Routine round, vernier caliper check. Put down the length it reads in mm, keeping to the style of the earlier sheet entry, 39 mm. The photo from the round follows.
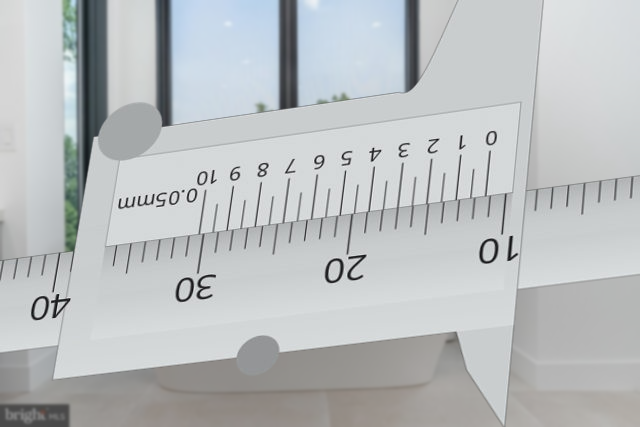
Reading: 11.3 mm
